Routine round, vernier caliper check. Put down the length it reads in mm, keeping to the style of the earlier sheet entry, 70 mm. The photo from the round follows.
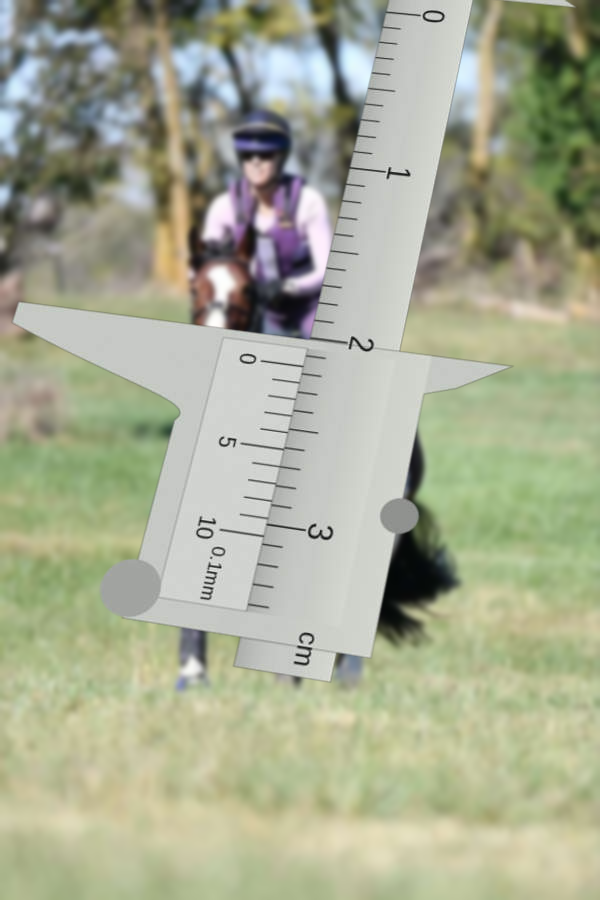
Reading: 21.6 mm
